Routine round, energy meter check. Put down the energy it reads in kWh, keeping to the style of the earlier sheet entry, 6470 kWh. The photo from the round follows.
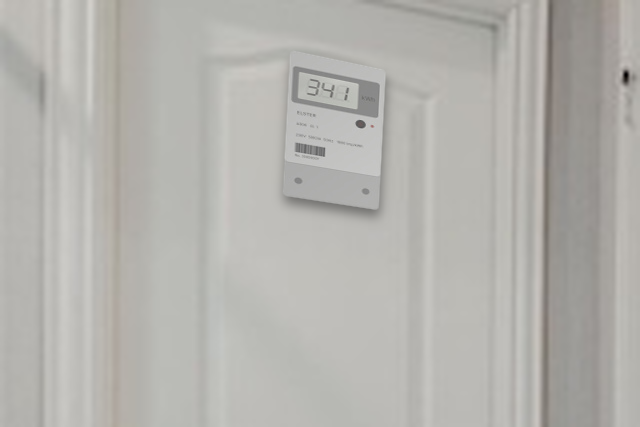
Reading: 341 kWh
